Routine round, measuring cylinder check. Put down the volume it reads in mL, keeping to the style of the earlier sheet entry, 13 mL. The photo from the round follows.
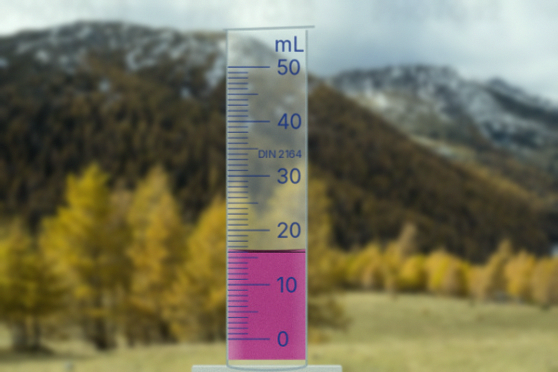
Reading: 16 mL
